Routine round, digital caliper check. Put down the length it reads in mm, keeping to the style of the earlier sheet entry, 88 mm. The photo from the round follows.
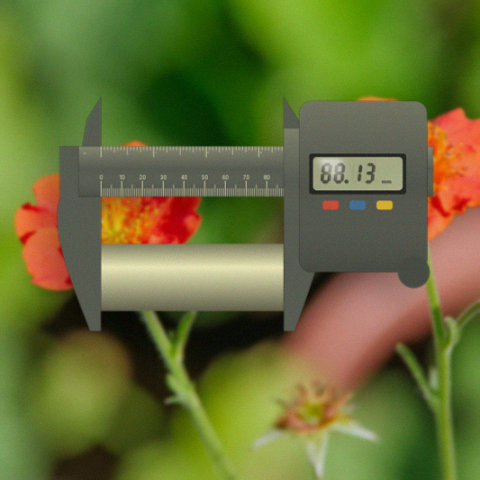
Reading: 88.13 mm
